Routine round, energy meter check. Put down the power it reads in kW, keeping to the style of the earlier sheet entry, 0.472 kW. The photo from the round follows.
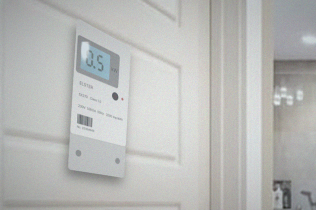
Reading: 0.5 kW
